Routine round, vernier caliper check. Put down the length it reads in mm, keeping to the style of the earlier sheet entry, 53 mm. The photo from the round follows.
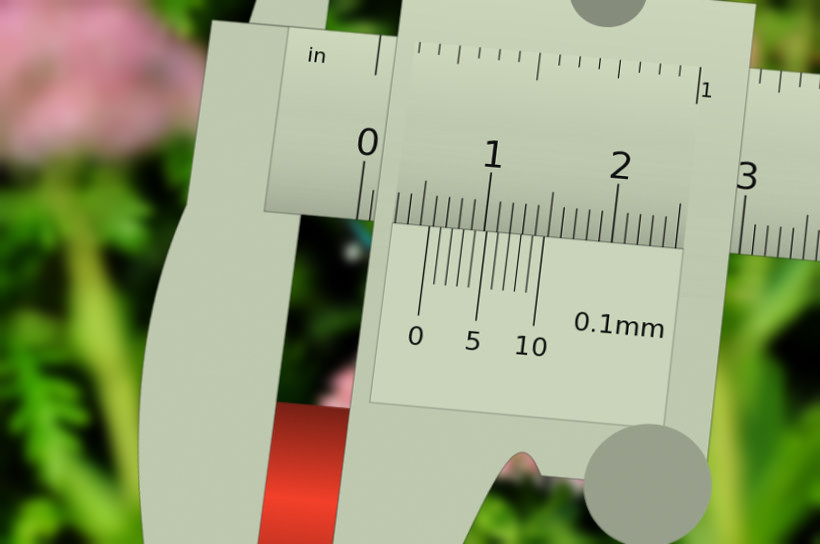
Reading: 5.7 mm
